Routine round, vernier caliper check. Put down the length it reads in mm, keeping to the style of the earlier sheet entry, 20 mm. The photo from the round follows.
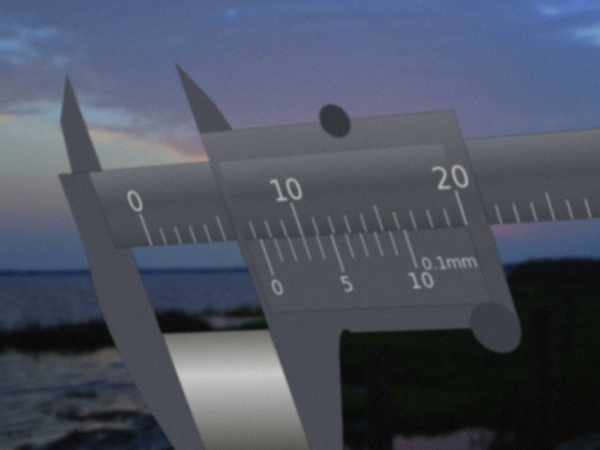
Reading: 7.3 mm
